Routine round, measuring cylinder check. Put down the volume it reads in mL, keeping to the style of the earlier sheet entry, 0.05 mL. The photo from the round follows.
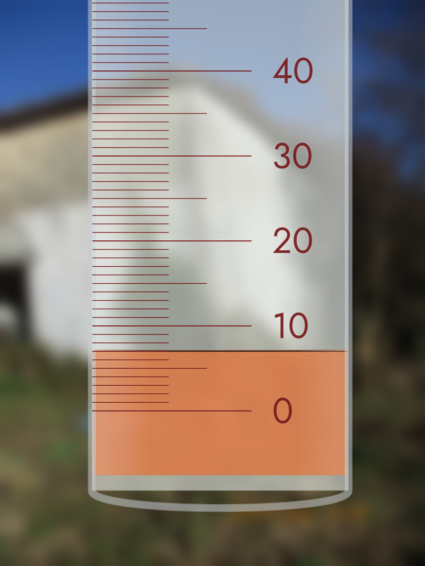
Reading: 7 mL
